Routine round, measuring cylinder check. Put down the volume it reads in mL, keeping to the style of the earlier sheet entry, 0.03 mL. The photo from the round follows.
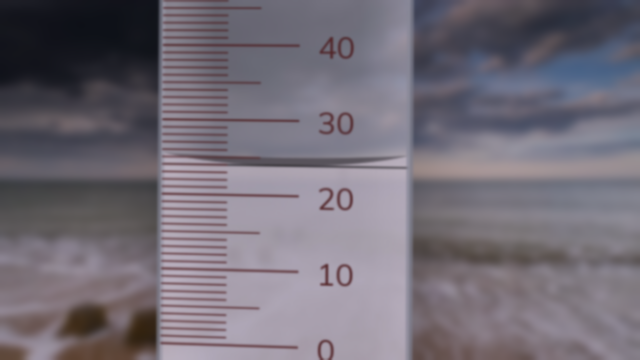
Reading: 24 mL
